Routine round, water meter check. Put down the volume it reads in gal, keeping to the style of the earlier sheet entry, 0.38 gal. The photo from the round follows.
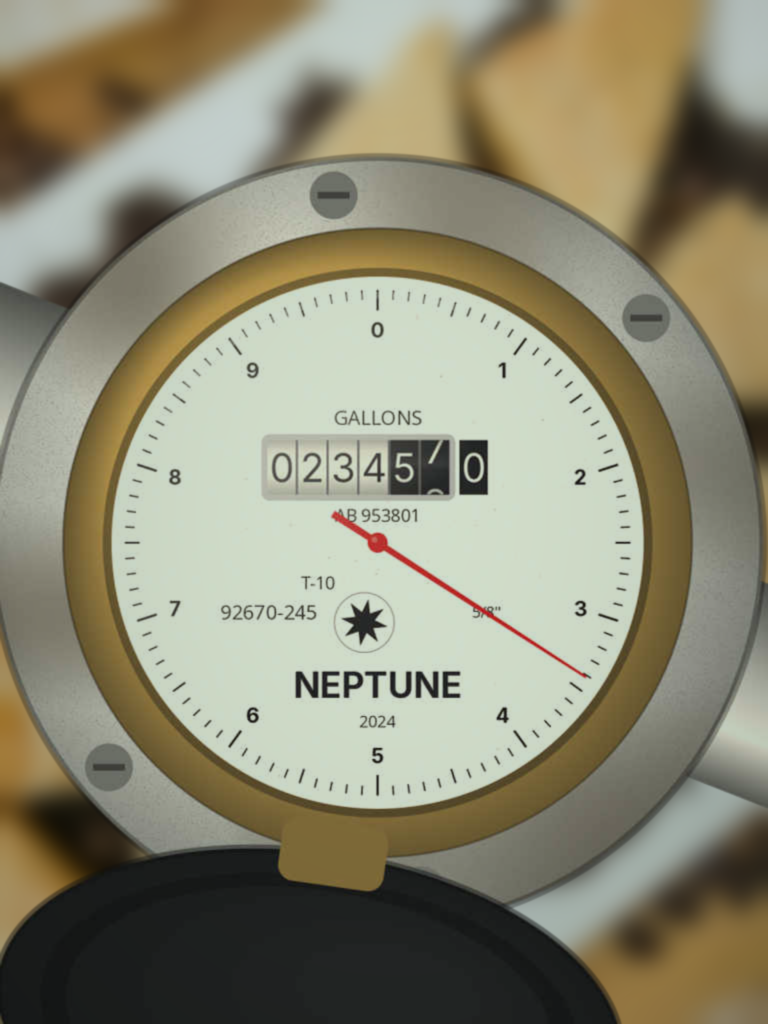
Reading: 234573.4 gal
